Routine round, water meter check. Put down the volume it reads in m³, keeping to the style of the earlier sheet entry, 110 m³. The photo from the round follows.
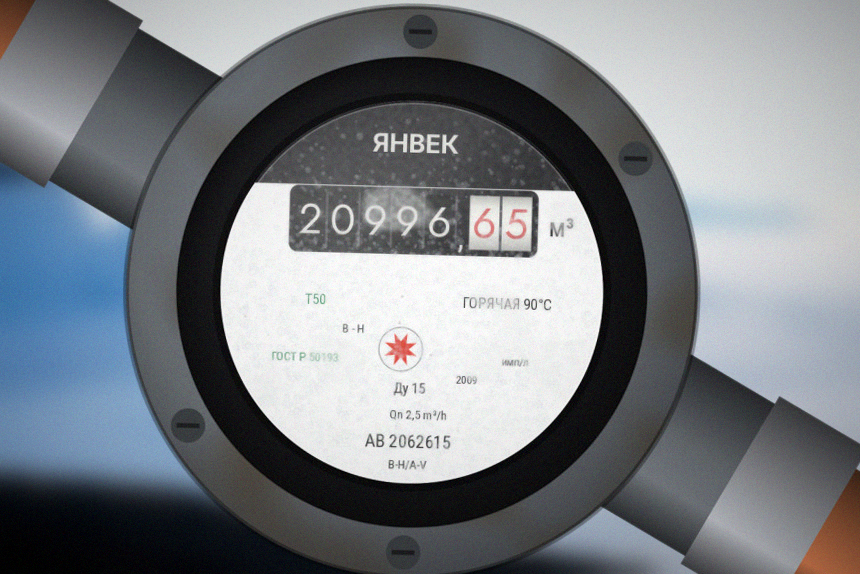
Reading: 20996.65 m³
